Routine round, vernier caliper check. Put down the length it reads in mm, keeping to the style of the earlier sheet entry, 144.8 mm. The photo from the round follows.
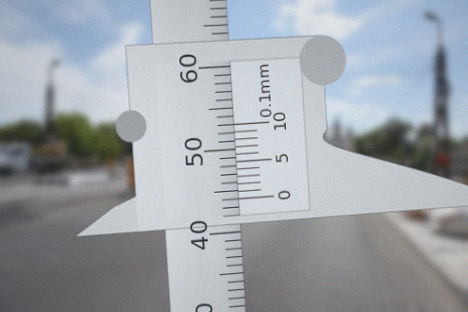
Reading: 44.0 mm
